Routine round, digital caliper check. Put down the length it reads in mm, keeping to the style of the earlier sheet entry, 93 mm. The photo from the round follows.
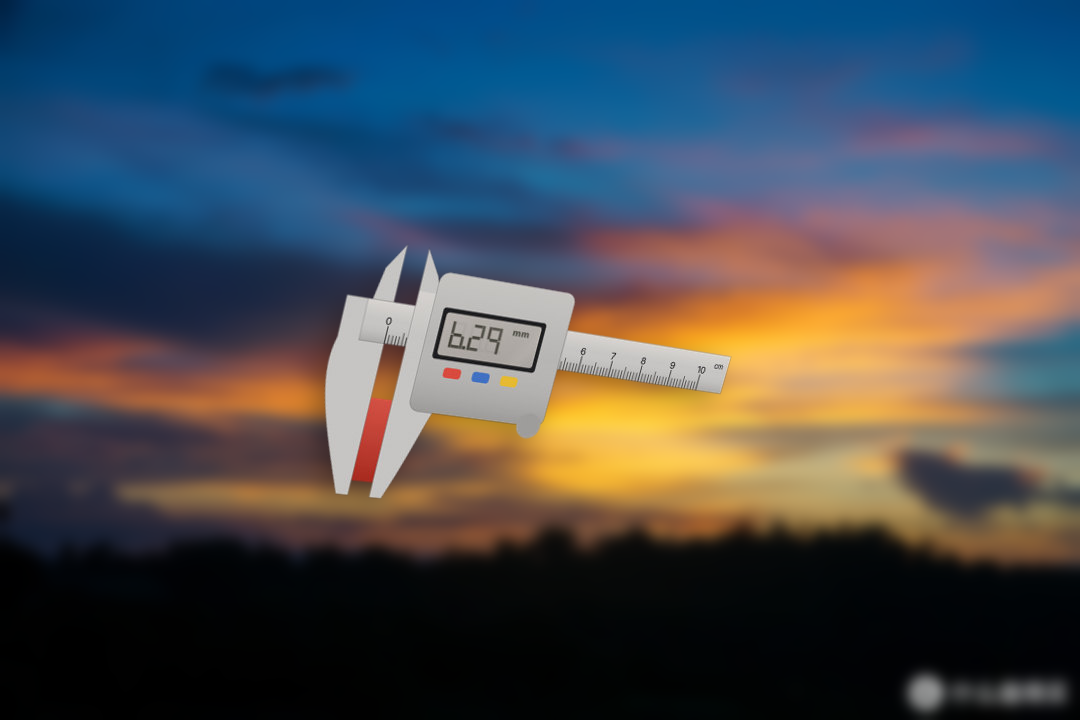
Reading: 6.29 mm
